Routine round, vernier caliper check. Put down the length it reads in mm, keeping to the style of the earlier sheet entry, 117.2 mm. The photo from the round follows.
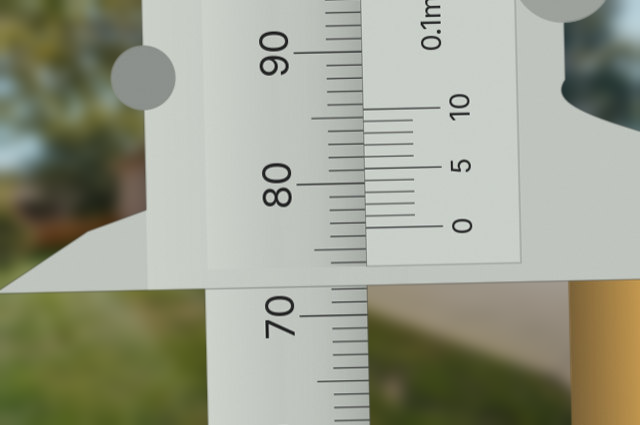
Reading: 76.6 mm
